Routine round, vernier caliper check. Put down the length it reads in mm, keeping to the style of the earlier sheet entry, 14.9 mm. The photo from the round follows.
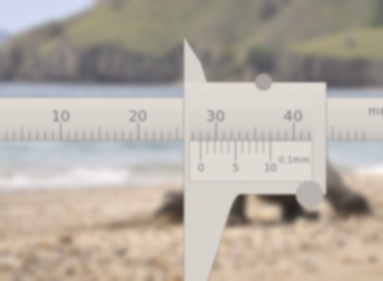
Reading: 28.0 mm
